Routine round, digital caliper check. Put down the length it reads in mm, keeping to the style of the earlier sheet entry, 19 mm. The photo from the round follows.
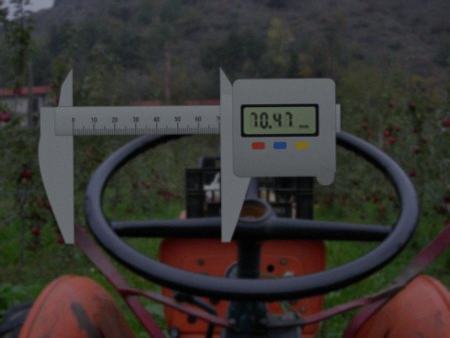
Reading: 70.47 mm
